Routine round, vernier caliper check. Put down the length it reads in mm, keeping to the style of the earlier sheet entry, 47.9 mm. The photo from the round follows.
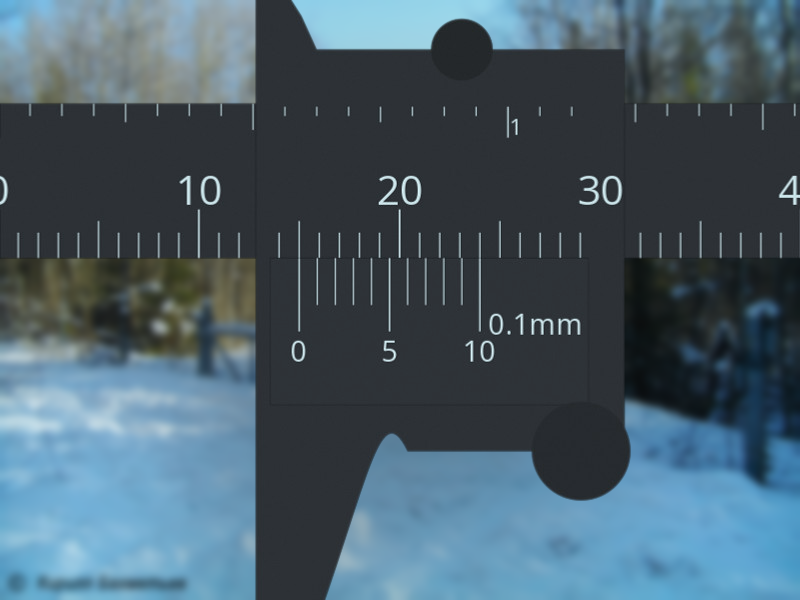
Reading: 15.0 mm
